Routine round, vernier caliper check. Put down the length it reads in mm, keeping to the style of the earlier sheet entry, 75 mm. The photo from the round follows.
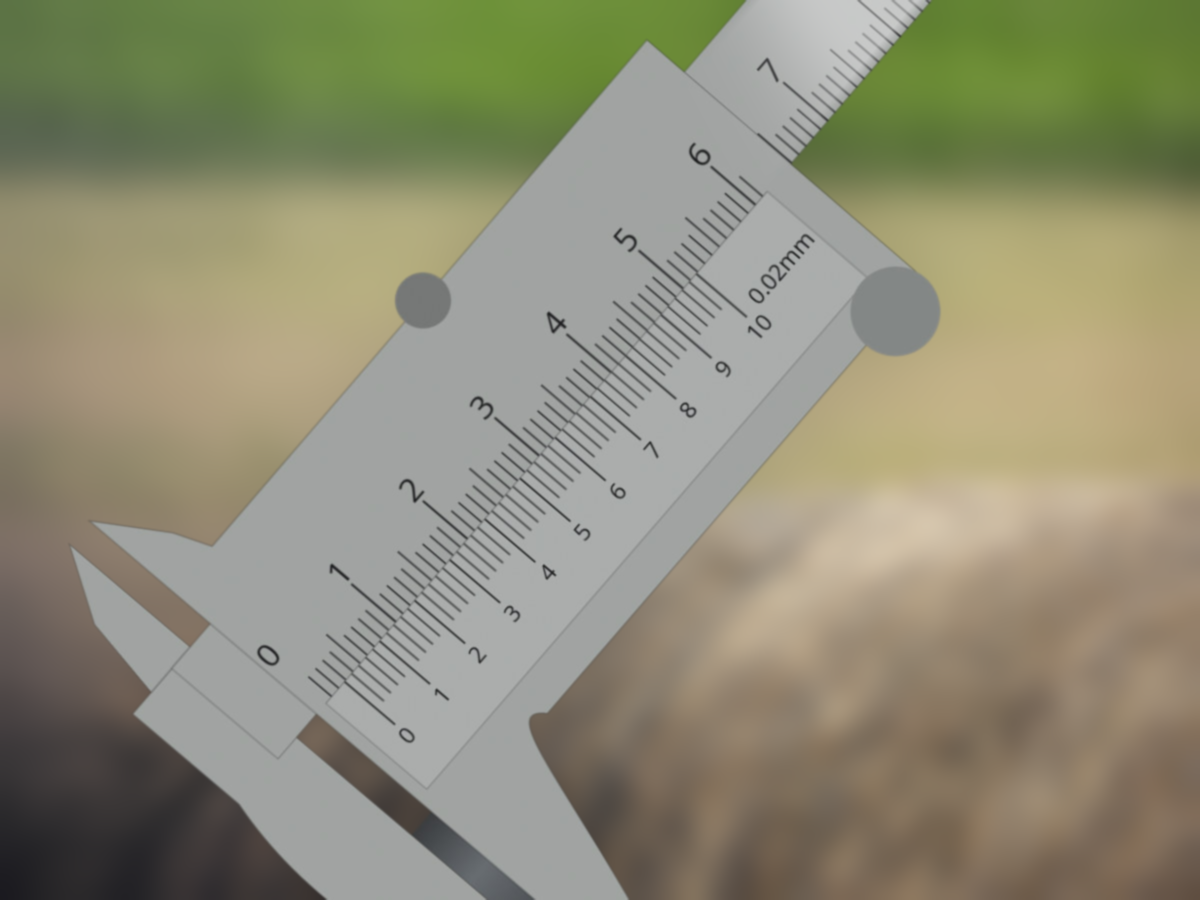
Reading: 2.8 mm
